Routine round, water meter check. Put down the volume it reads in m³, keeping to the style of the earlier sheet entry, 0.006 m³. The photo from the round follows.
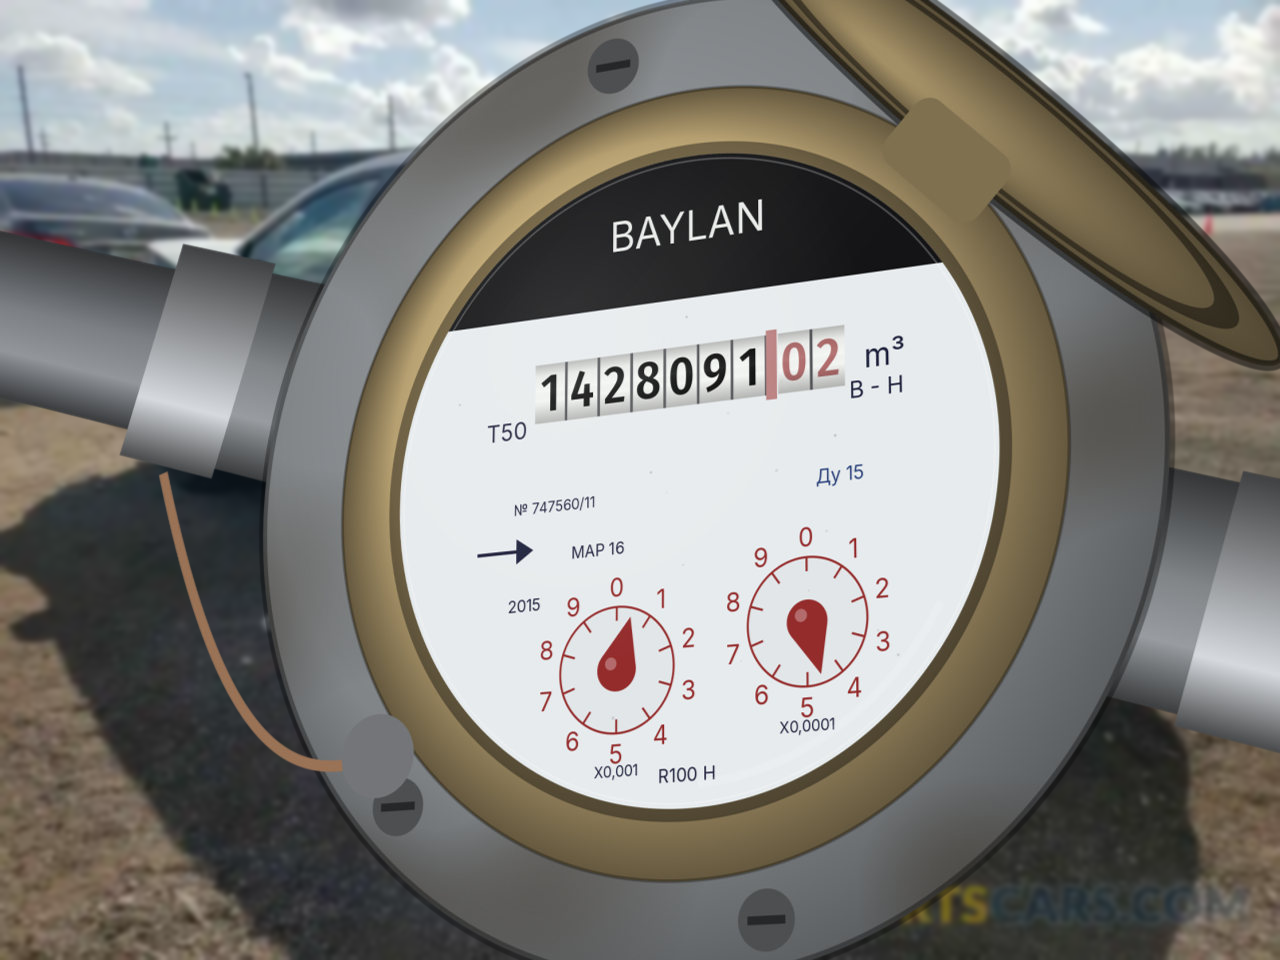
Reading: 1428091.0204 m³
